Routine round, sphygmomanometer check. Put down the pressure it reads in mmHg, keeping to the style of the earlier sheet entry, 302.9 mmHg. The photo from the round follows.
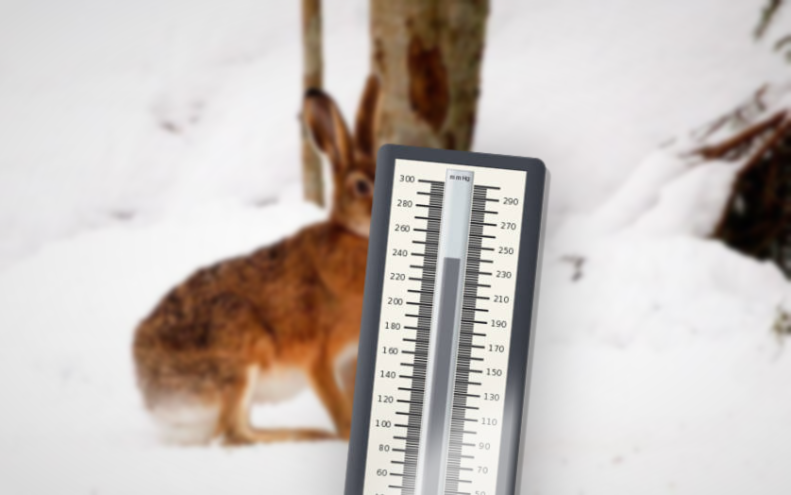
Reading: 240 mmHg
